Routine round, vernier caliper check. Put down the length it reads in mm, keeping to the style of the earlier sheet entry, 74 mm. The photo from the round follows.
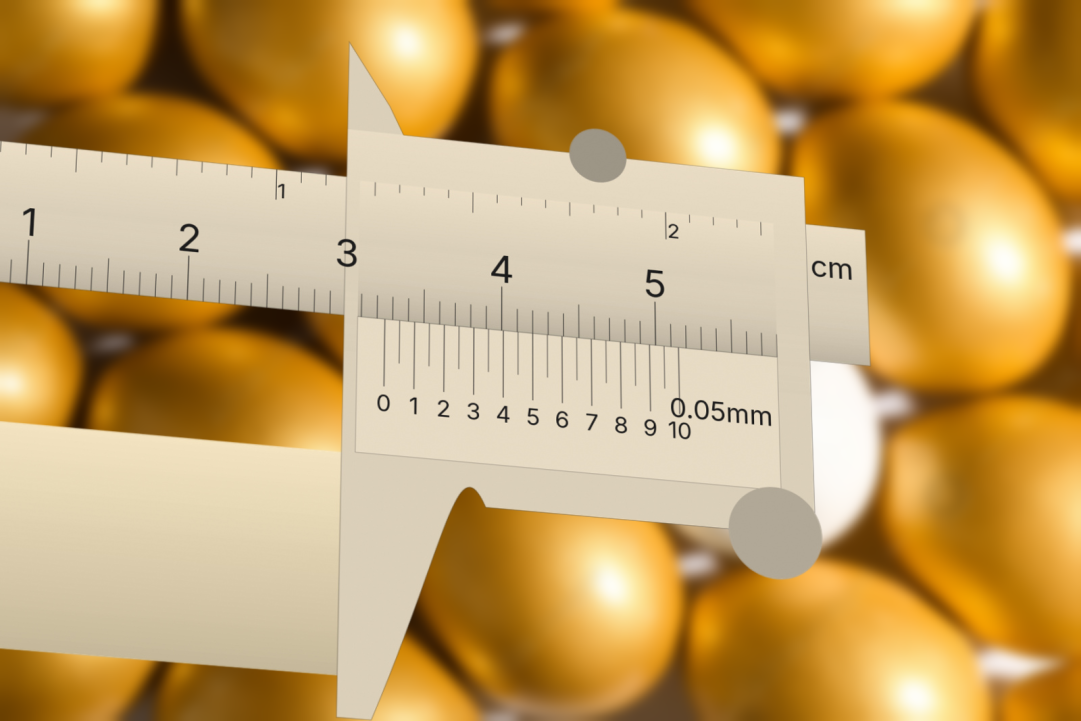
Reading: 32.5 mm
